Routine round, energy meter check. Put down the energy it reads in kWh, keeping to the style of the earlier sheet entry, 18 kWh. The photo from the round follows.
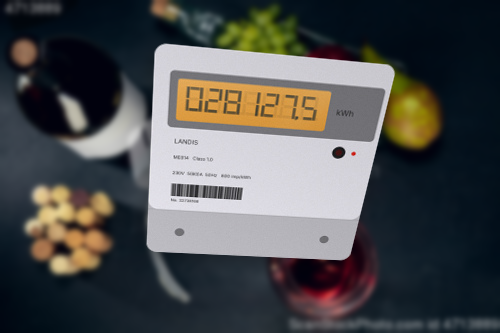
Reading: 28127.5 kWh
